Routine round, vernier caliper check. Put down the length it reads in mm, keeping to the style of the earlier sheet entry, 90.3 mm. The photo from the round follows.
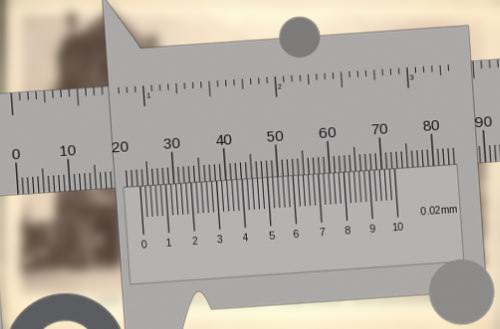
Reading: 23.5 mm
